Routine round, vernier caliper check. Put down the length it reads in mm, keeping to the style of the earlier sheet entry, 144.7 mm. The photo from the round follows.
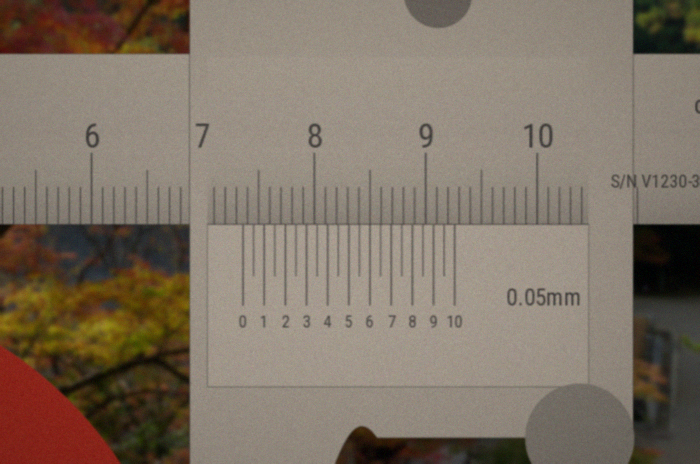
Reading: 73.6 mm
